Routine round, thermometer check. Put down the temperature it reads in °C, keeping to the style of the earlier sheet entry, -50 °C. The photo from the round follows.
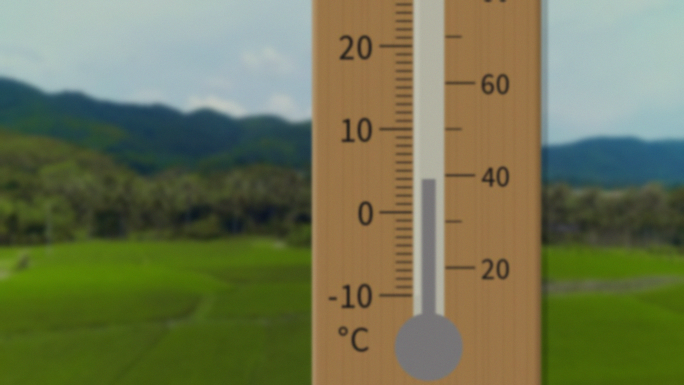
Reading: 4 °C
